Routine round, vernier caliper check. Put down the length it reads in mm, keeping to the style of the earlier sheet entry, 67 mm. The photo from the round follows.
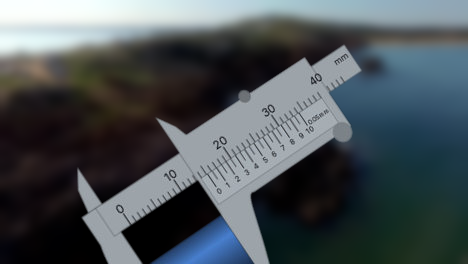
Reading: 15.2 mm
